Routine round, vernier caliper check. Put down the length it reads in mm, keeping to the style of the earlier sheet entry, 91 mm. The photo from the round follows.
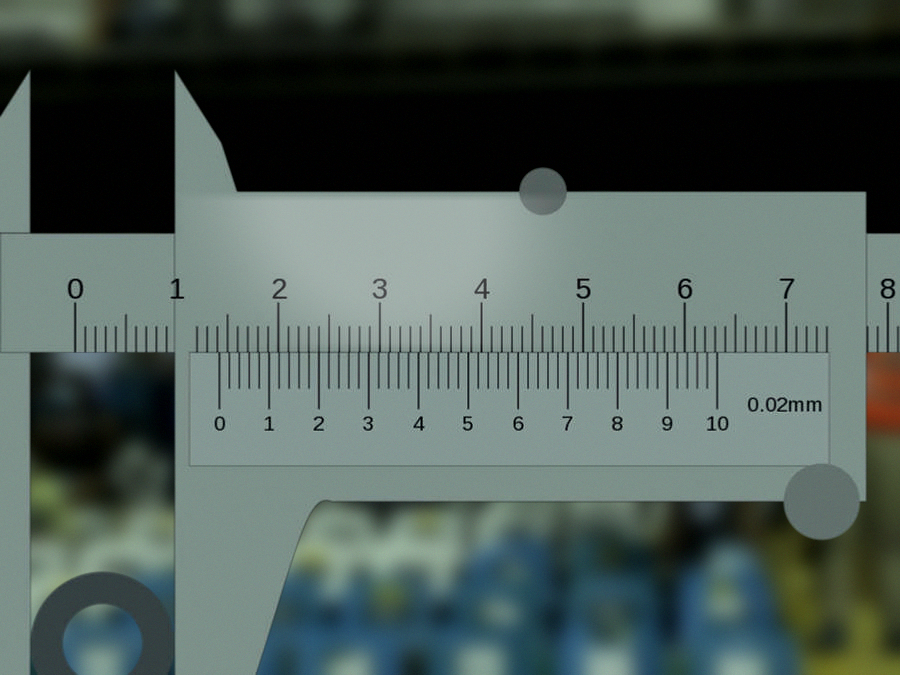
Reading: 14.2 mm
